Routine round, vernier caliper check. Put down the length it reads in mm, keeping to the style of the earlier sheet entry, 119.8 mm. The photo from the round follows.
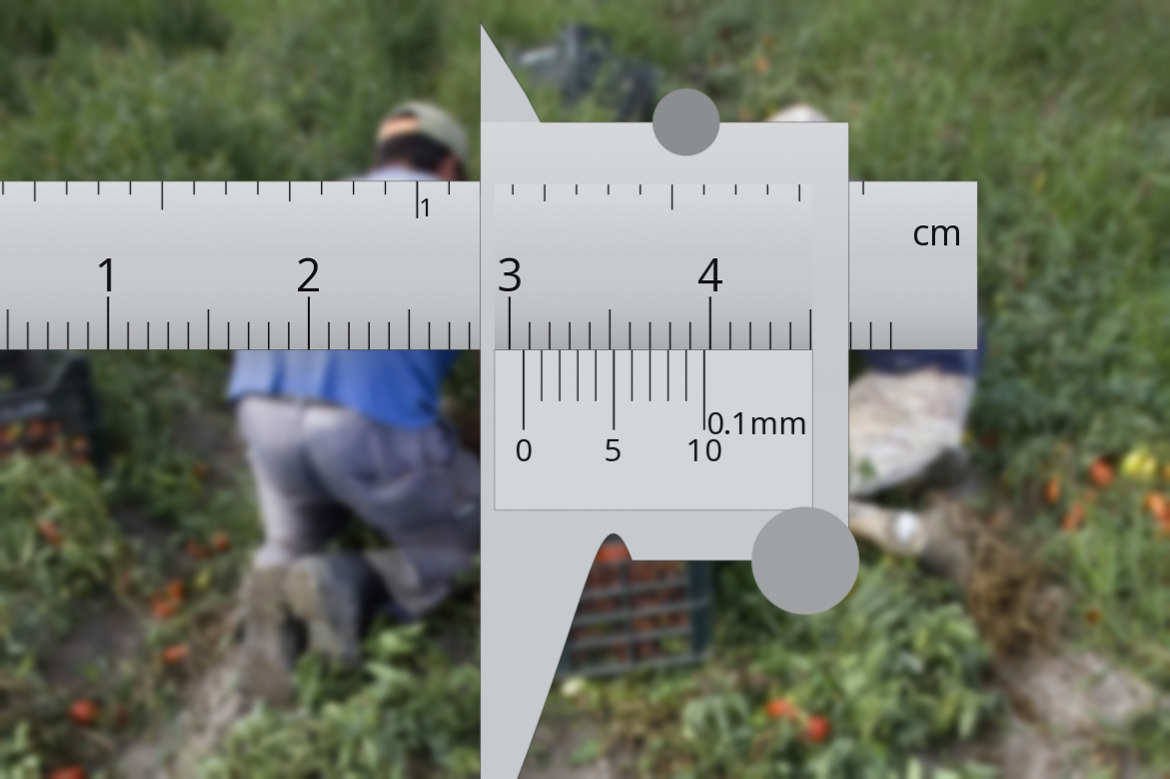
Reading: 30.7 mm
